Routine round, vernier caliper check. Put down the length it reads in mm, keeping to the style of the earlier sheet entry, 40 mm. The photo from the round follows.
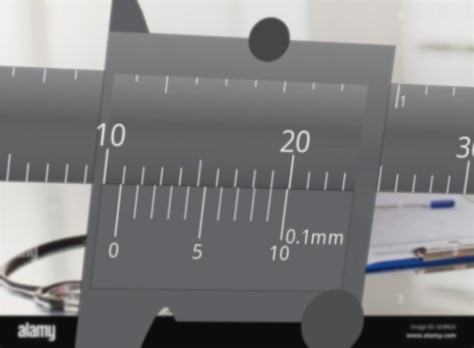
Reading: 10.9 mm
